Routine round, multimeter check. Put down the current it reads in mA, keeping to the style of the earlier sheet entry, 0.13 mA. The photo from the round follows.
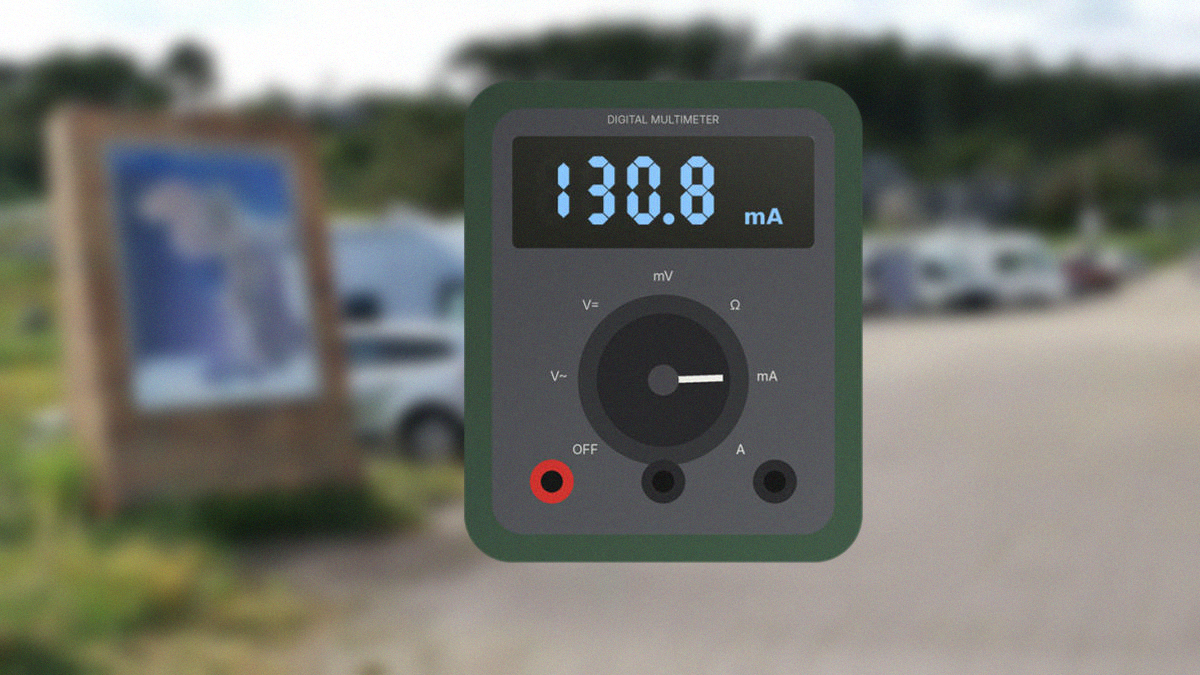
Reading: 130.8 mA
